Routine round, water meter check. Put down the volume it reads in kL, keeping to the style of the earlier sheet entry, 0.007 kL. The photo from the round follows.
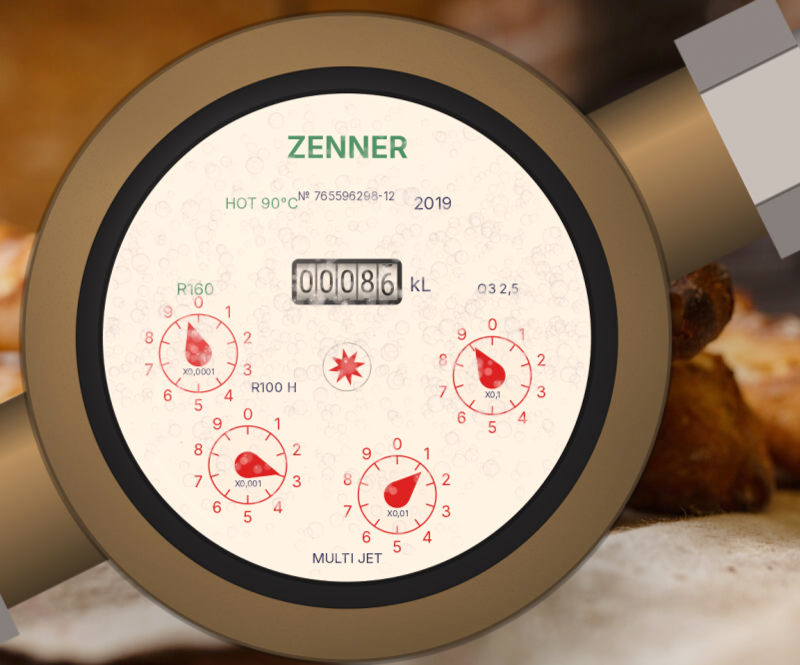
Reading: 85.9129 kL
